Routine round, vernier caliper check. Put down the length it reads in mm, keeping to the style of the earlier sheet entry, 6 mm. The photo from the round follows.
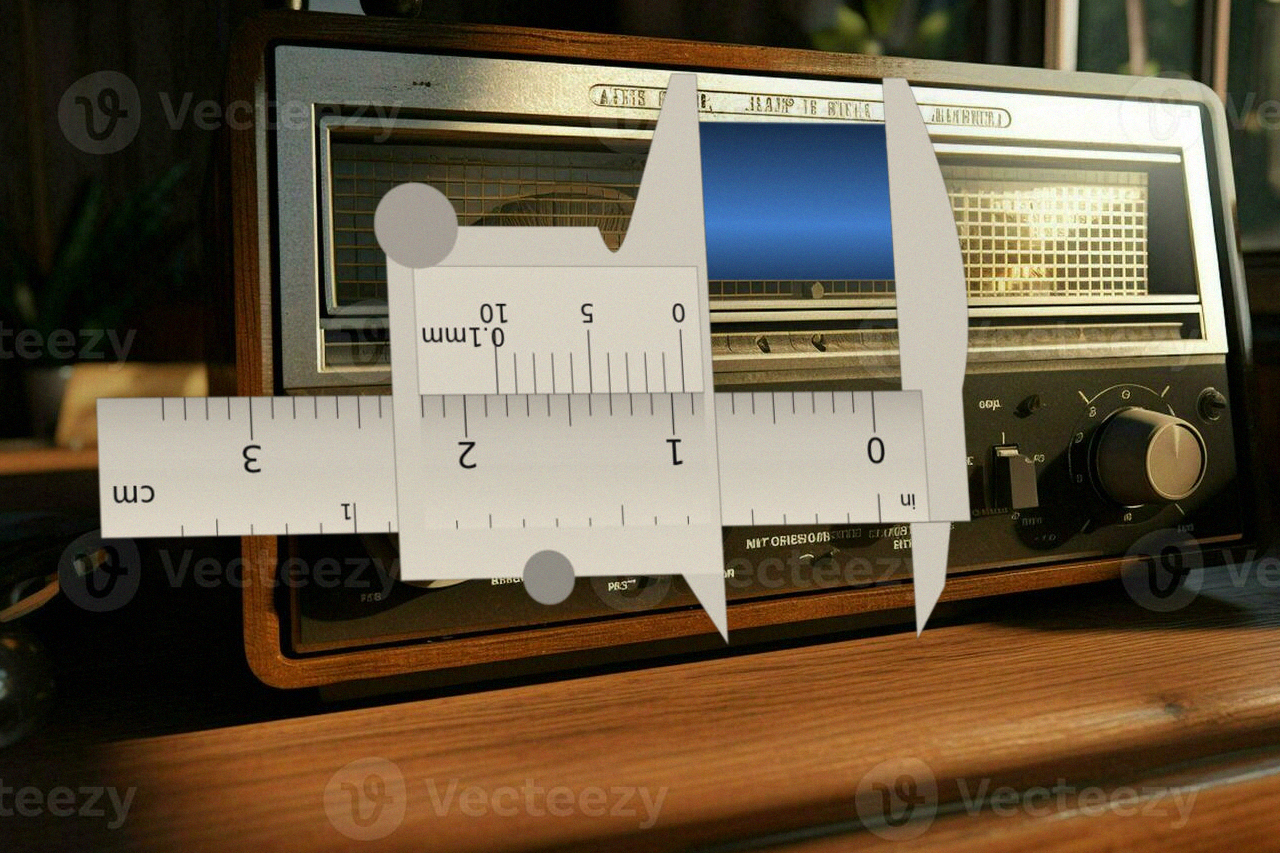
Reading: 9.4 mm
